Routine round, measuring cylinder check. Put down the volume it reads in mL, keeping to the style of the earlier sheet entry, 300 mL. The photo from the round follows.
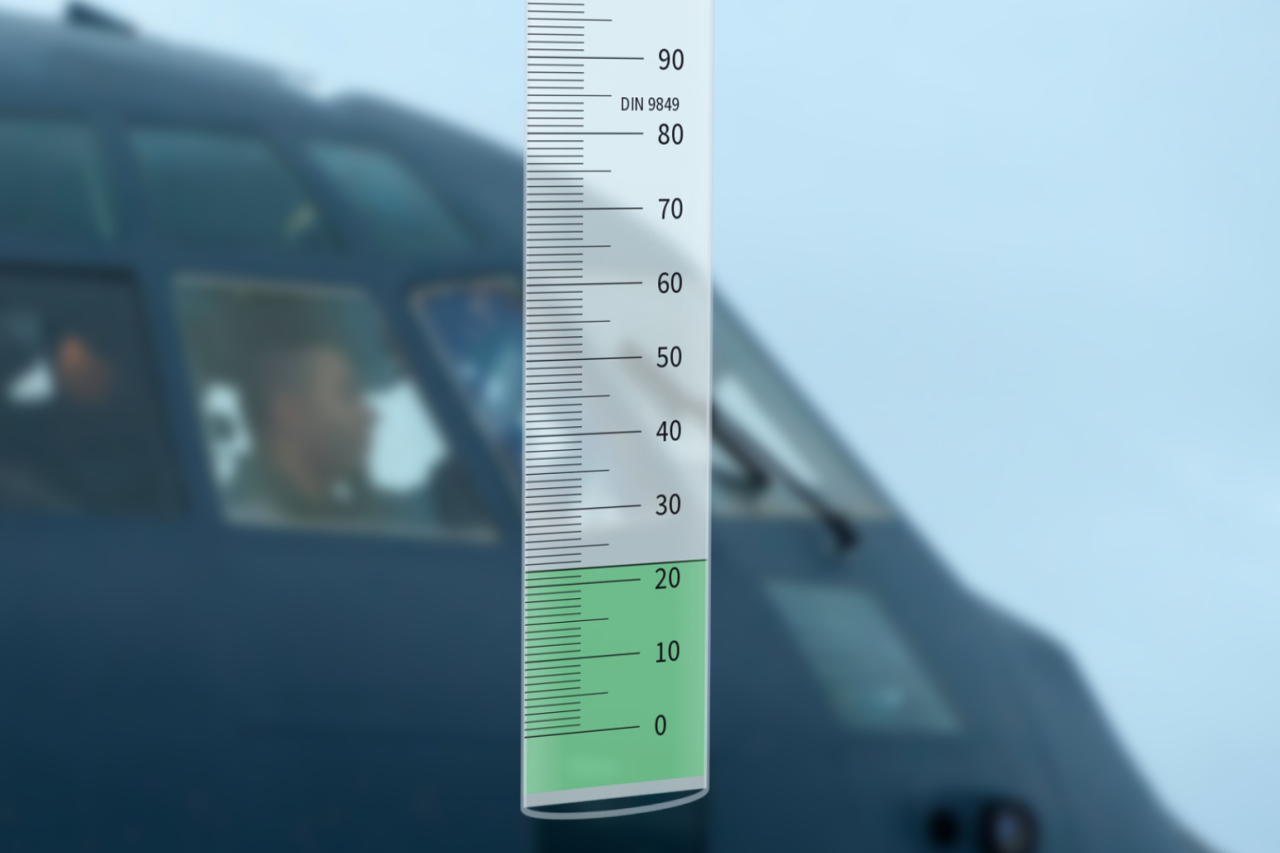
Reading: 22 mL
